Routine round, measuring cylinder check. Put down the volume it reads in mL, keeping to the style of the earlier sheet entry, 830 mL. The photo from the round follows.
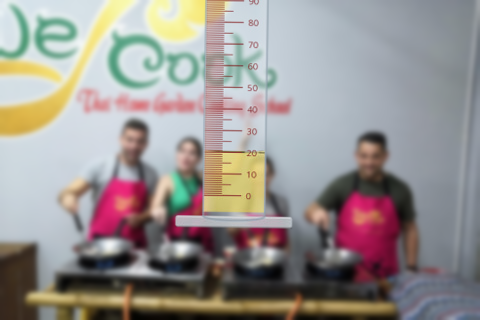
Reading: 20 mL
